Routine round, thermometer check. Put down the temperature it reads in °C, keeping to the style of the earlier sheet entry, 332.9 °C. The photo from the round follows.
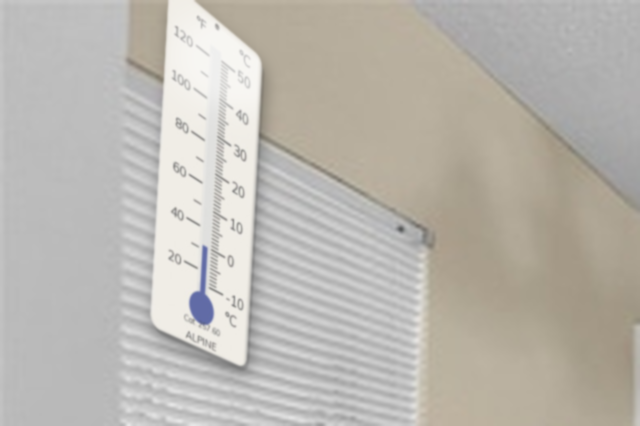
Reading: 0 °C
